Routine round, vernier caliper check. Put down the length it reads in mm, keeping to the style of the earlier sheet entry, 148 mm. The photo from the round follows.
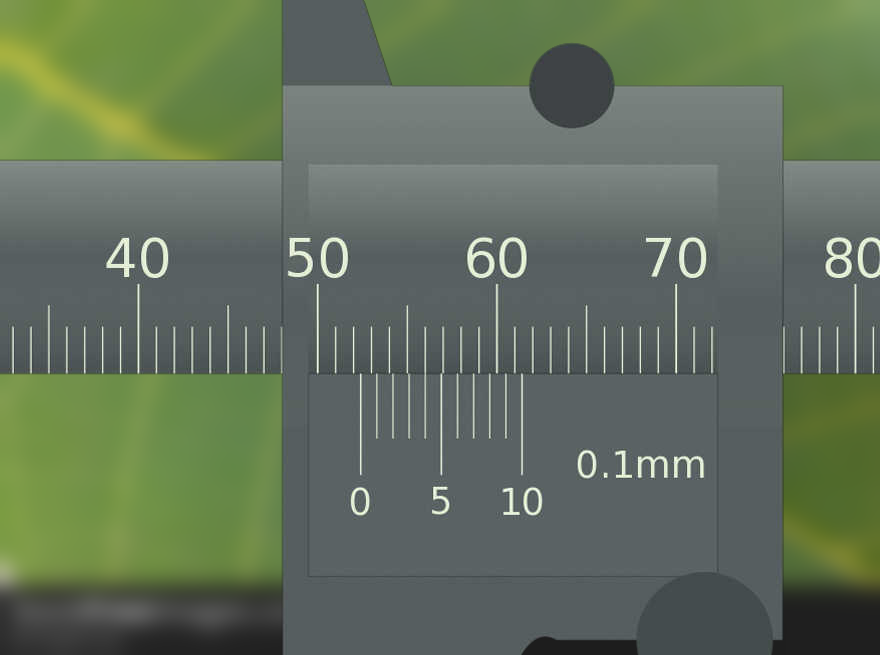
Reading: 52.4 mm
